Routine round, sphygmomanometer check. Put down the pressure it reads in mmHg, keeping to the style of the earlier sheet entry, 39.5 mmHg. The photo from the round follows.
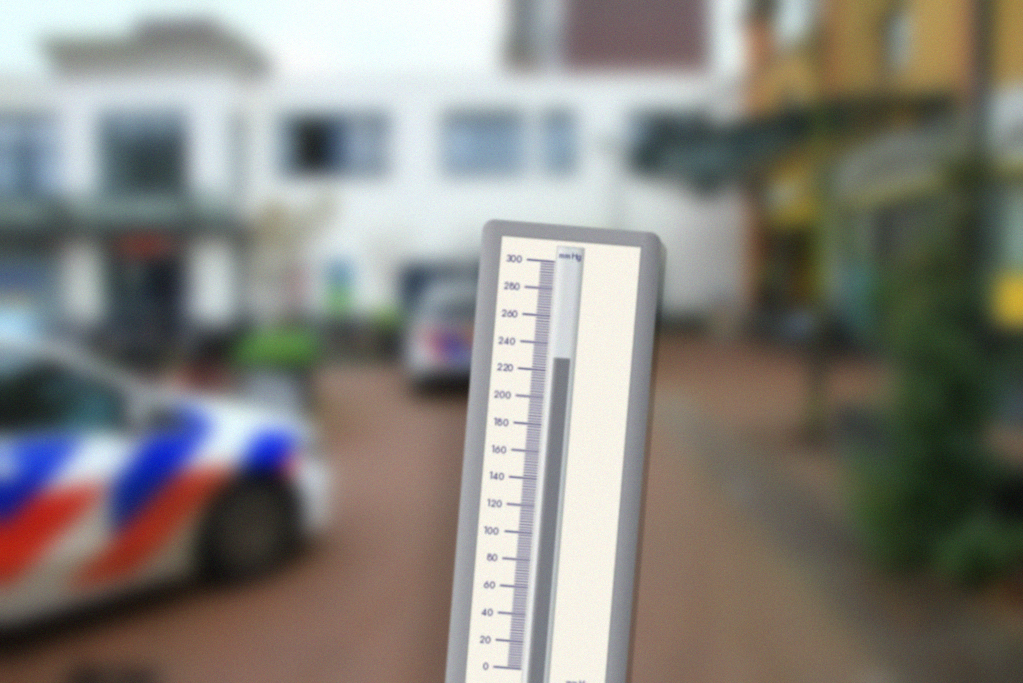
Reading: 230 mmHg
